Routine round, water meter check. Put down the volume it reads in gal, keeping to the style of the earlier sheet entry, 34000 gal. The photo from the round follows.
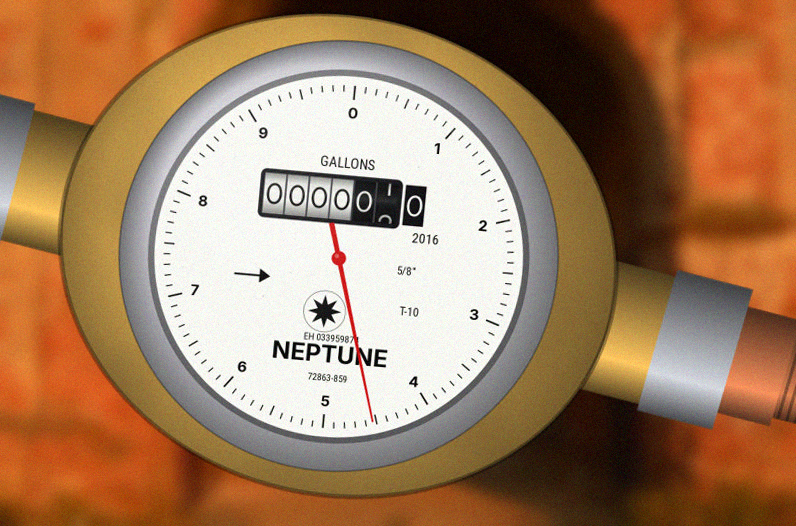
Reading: 14.5 gal
